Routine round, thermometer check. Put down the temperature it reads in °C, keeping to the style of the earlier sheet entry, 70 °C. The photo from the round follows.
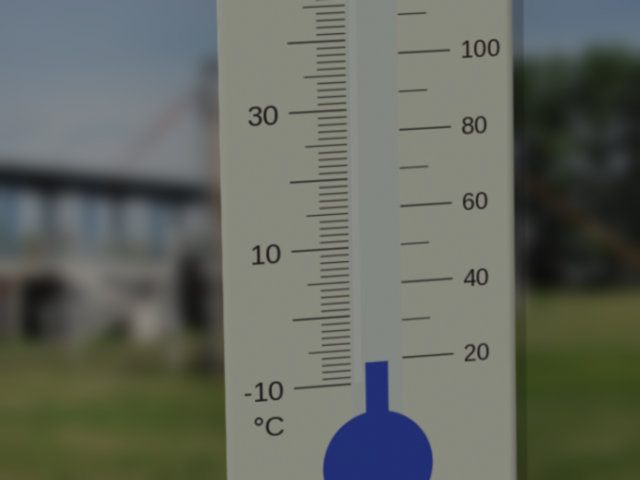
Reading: -7 °C
